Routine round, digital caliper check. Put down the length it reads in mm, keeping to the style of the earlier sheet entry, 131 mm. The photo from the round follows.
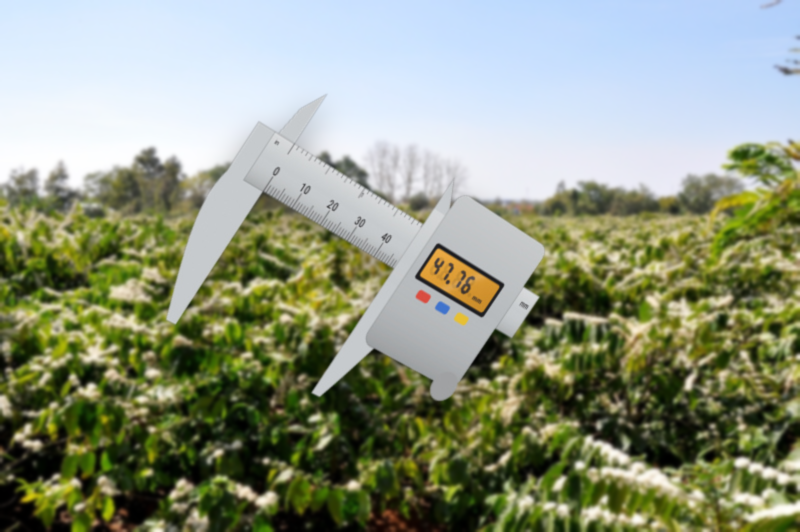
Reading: 47.76 mm
